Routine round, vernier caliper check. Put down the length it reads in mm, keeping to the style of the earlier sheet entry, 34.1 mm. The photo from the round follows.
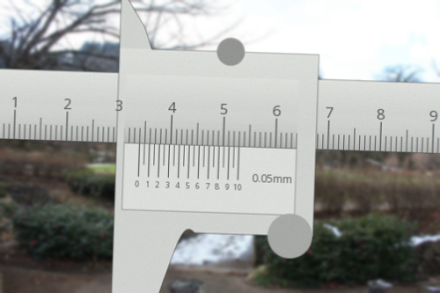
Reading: 34.0 mm
